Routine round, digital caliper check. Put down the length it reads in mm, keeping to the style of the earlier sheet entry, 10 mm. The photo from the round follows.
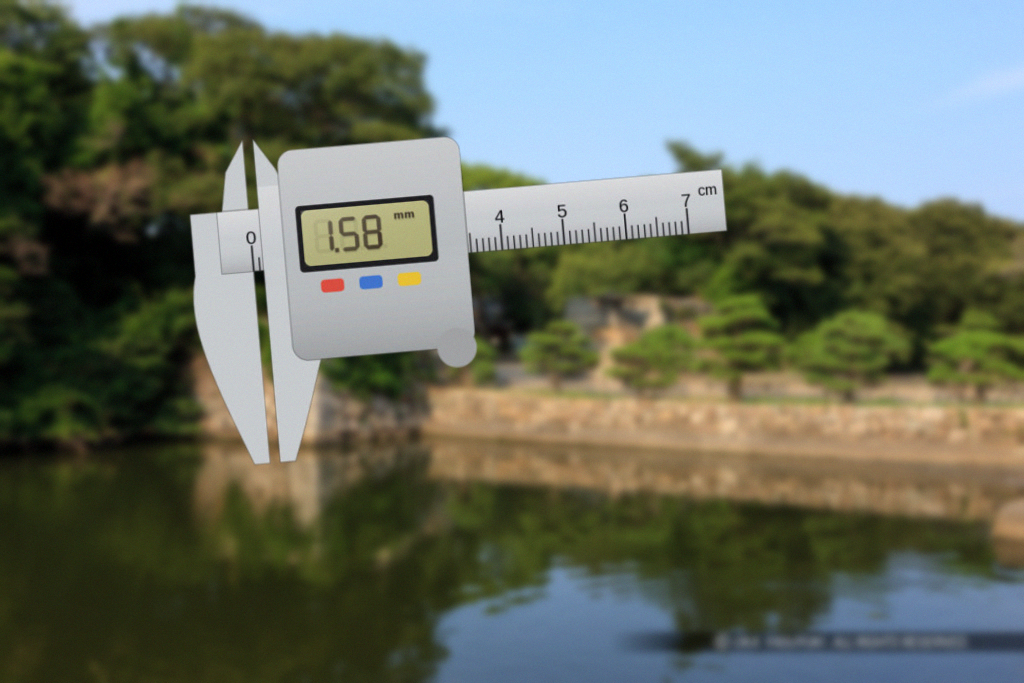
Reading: 1.58 mm
